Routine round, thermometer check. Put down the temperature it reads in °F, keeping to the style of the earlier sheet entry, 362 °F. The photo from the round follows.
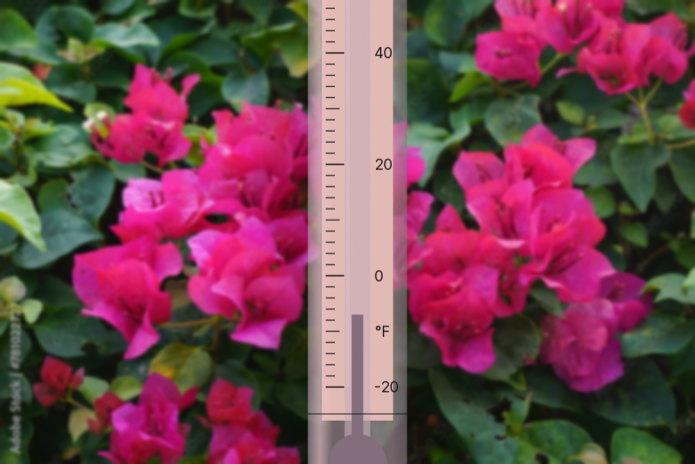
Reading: -7 °F
